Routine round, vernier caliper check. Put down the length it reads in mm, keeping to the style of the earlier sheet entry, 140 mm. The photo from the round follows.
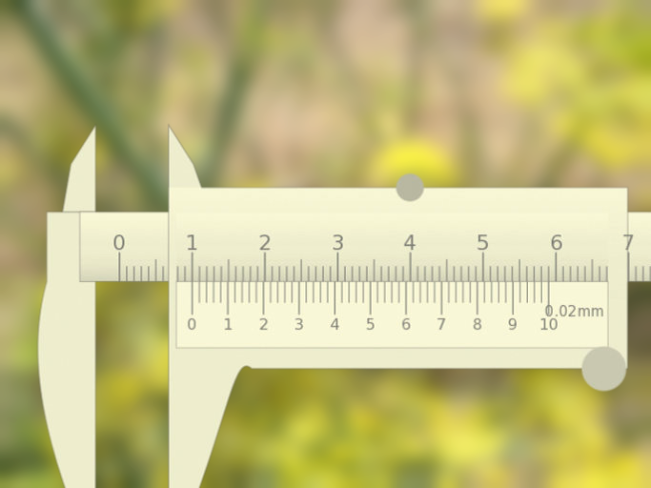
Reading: 10.0 mm
